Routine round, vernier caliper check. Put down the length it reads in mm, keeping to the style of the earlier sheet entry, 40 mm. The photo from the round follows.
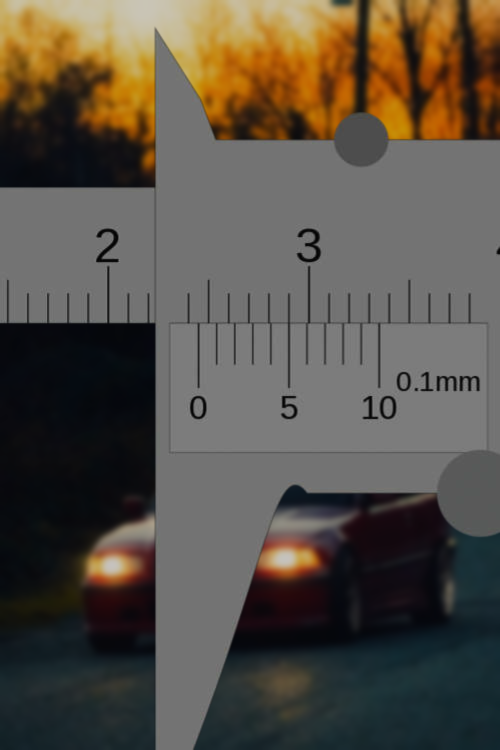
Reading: 24.5 mm
